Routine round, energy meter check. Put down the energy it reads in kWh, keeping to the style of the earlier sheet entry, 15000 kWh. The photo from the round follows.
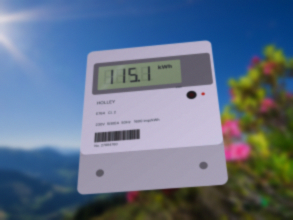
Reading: 115.1 kWh
